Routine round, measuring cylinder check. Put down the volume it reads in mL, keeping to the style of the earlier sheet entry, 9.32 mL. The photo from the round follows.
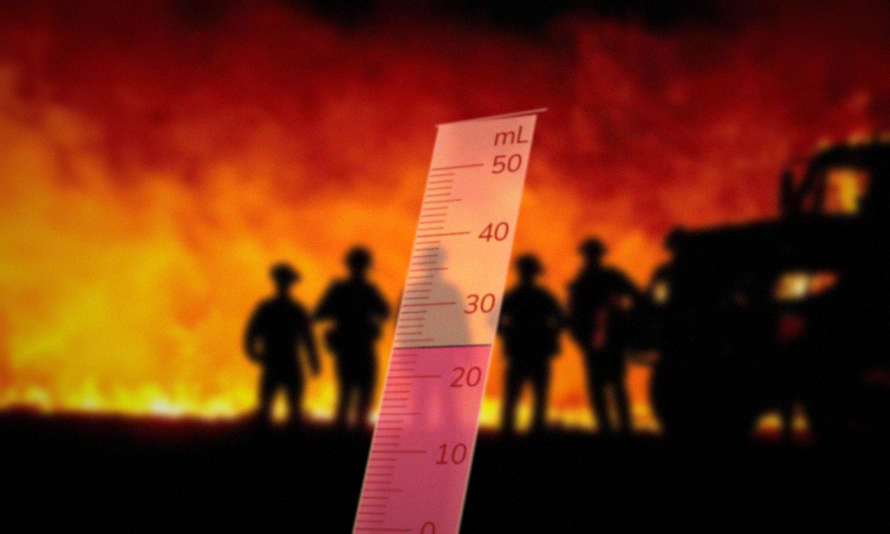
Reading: 24 mL
